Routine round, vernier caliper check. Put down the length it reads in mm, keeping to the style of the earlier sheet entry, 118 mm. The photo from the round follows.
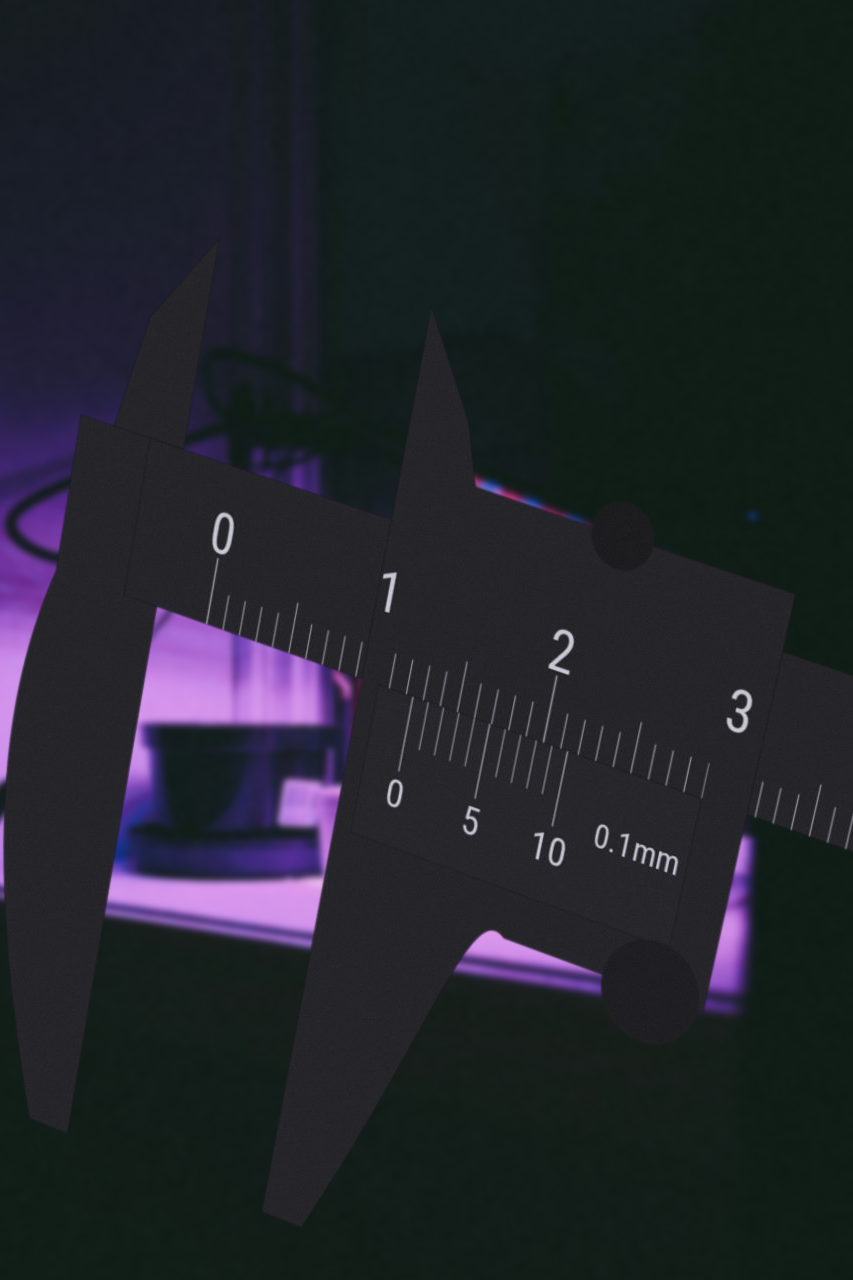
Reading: 12.4 mm
